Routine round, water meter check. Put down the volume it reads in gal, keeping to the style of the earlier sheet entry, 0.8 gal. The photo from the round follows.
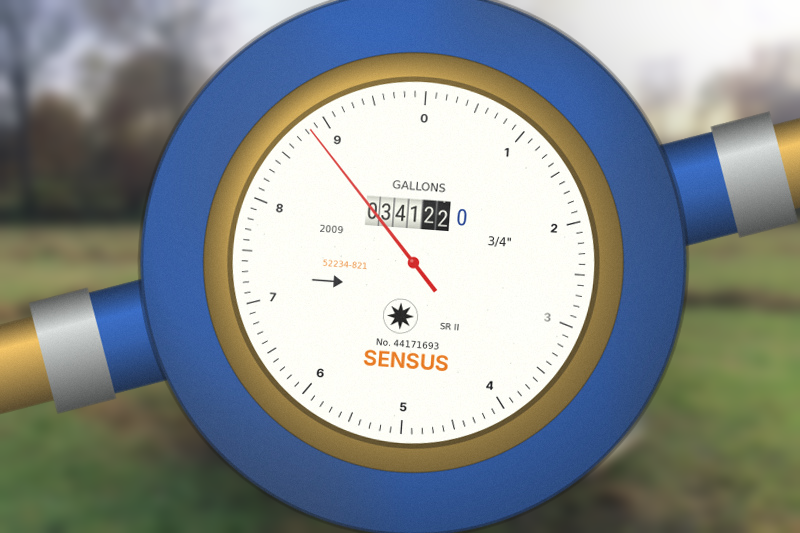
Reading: 341218.8 gal
